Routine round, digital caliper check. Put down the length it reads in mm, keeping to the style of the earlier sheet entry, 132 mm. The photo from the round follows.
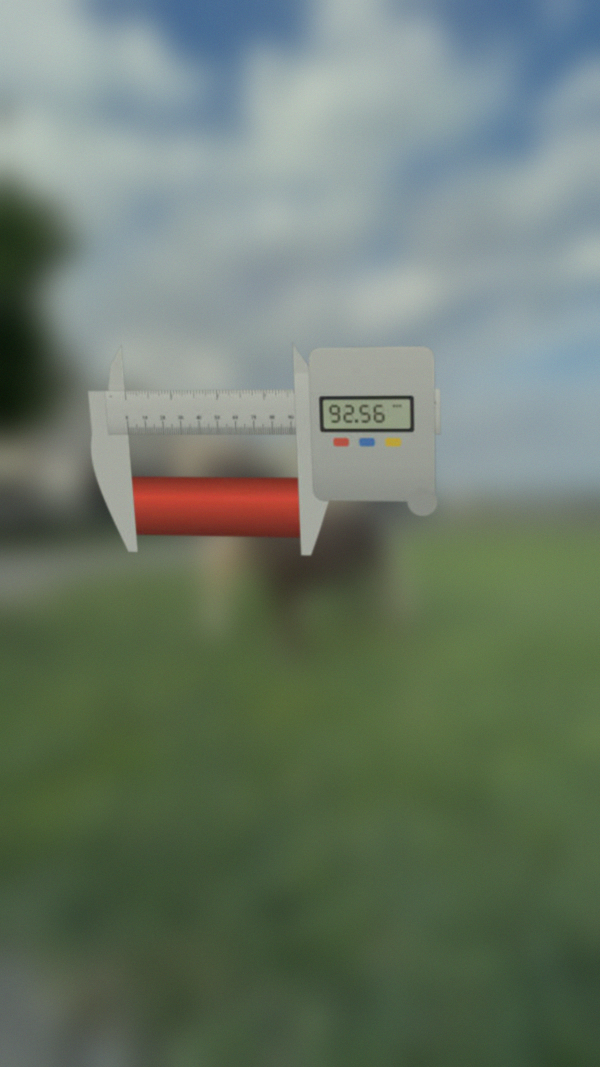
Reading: 92.56 mm
